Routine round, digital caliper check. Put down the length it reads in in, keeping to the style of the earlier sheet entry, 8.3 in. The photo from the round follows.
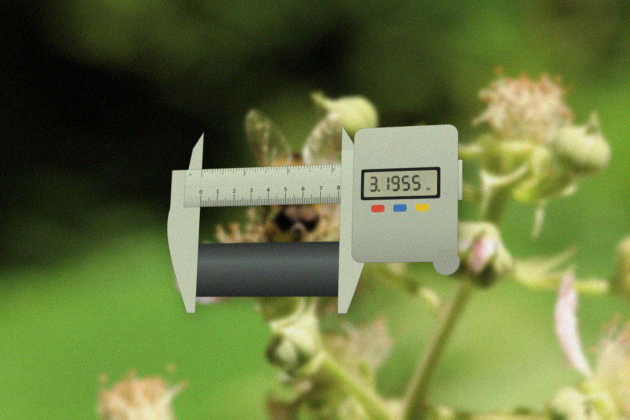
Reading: 3.1955 in
